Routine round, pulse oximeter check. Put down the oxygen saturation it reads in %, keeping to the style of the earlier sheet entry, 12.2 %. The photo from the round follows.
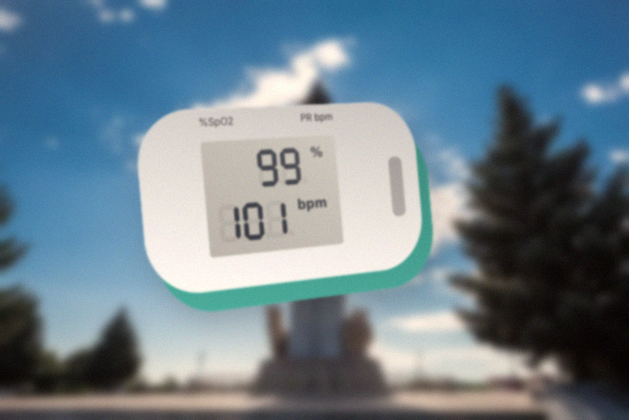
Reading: 99 %
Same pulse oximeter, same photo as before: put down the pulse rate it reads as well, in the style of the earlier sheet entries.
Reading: 101 bpm
